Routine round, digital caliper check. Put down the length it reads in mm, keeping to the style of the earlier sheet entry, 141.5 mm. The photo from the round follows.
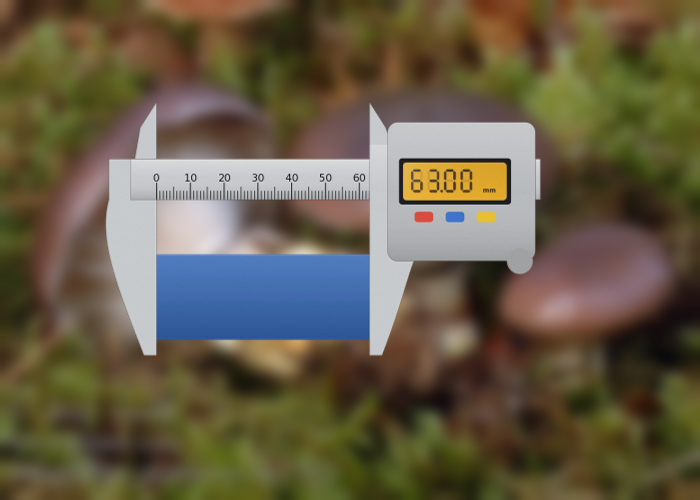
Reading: 63.00 mm
